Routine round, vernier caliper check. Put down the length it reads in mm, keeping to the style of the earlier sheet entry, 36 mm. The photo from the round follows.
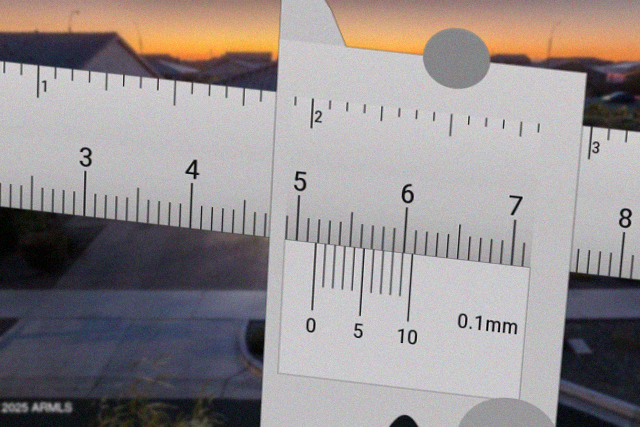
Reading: 51.8 mm
